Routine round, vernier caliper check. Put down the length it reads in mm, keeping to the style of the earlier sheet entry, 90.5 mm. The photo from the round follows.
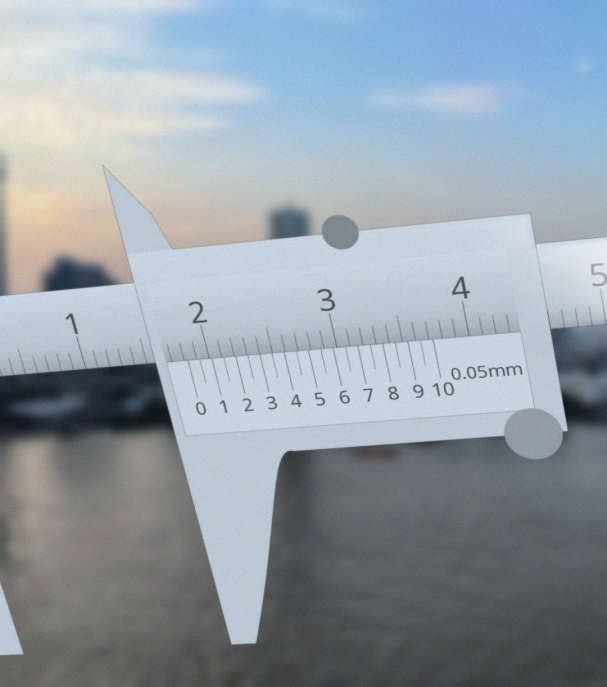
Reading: 18.3 mm
